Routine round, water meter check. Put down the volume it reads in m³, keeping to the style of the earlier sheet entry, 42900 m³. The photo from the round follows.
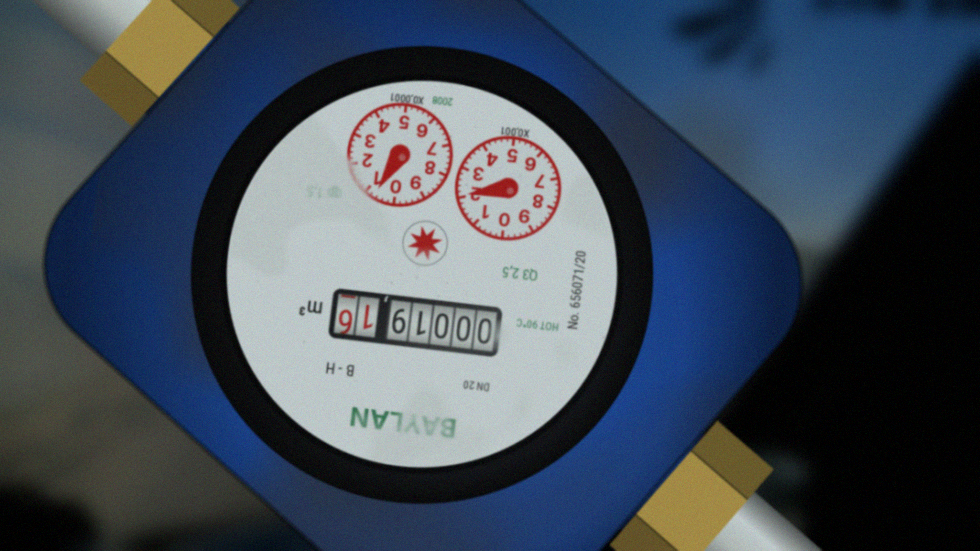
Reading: 19.1620 m³
